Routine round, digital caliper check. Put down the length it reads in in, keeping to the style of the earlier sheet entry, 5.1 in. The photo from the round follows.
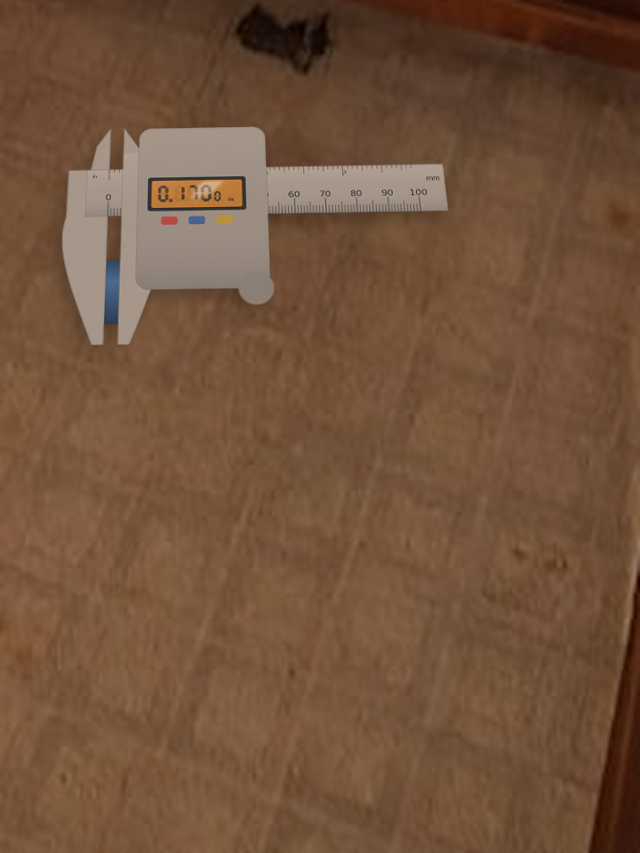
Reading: 0.1700 in
